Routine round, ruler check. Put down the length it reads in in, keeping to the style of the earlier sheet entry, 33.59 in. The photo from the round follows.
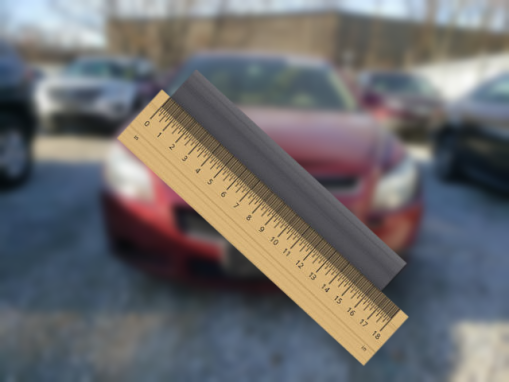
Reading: 16.5 in
